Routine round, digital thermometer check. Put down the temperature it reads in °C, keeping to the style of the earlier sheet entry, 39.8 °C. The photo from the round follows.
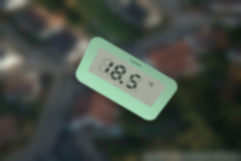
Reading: 18.5 °C
